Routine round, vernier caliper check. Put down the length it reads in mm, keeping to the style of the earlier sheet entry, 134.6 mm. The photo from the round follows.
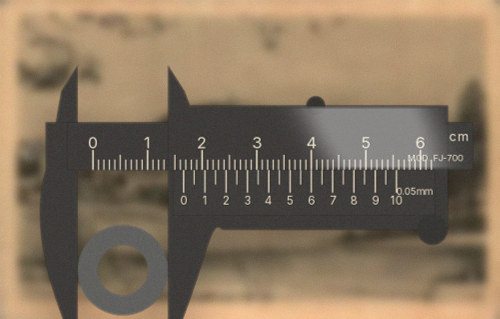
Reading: 16.6 mm
